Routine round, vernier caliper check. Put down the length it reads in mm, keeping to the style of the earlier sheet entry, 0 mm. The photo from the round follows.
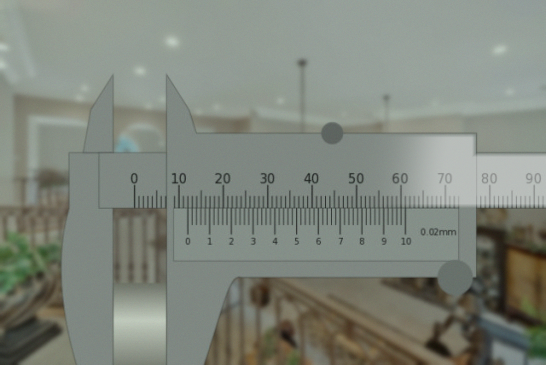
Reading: 12.0 mm
